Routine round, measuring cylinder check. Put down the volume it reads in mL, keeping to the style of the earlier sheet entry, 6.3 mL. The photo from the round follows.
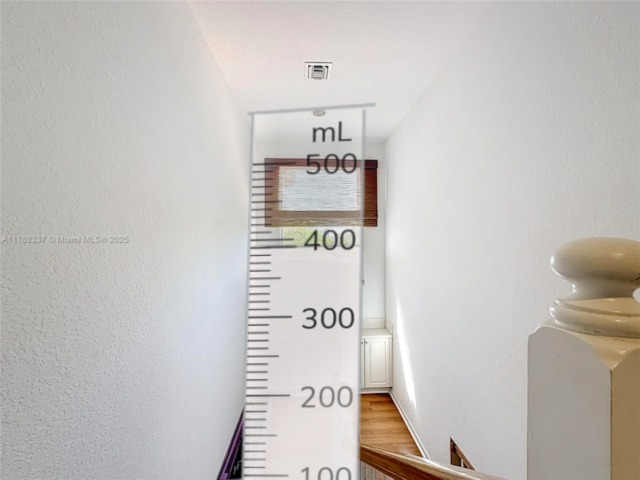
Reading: 390 mL
